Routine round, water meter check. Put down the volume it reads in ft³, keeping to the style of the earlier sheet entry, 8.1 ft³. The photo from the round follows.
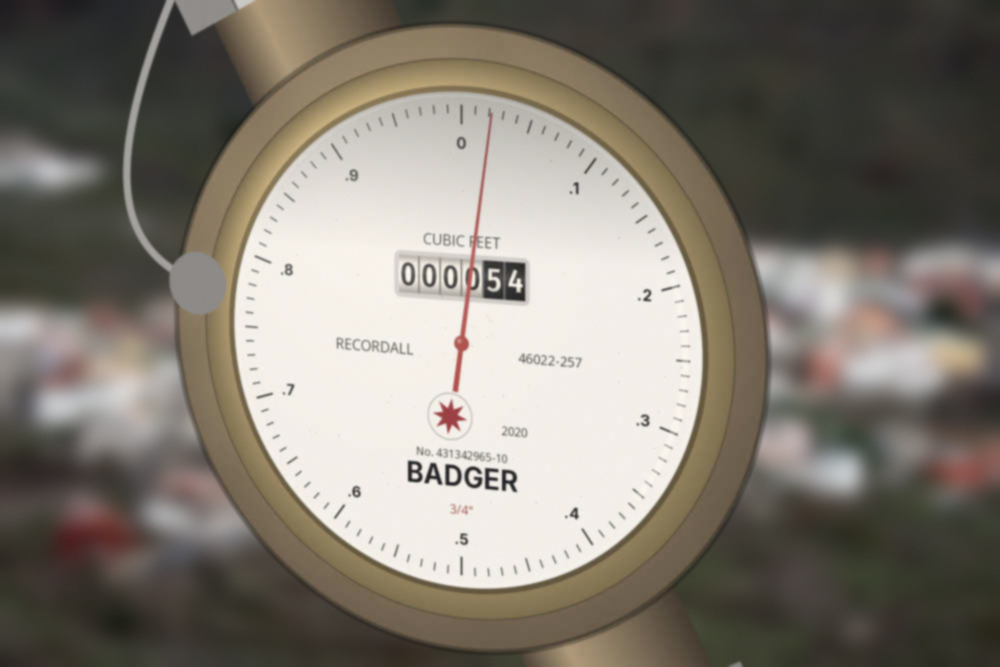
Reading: 54.02 ft³
